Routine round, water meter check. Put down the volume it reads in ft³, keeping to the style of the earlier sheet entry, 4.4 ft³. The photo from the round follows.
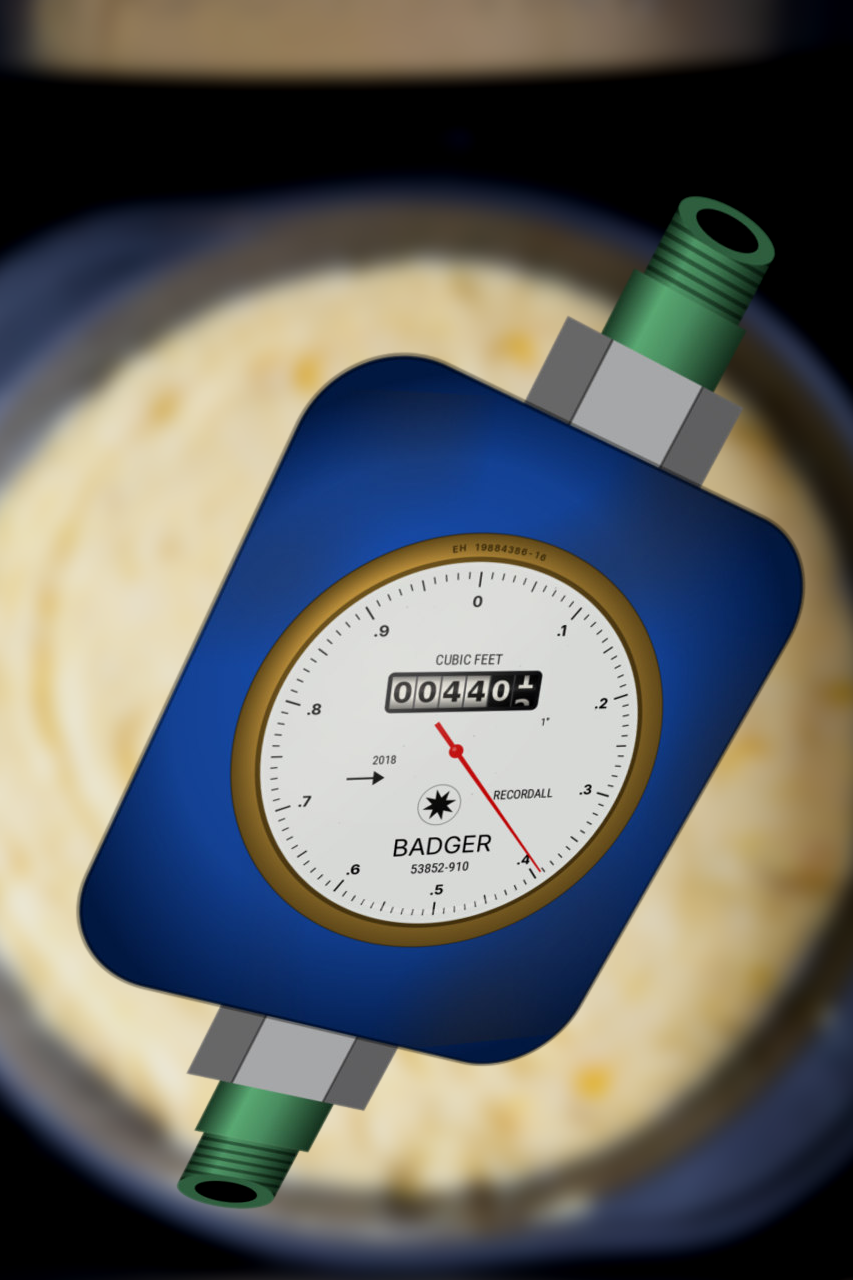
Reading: 4401.39 ft³
